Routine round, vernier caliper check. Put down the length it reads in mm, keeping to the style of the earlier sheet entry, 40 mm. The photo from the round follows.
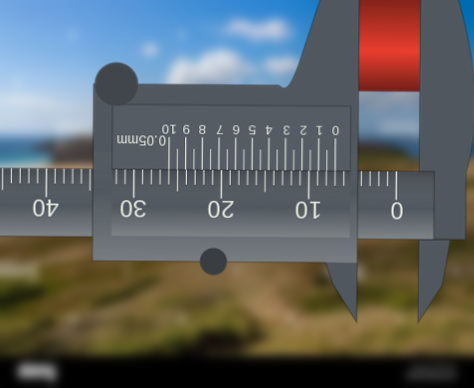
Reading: 7.0 mm
